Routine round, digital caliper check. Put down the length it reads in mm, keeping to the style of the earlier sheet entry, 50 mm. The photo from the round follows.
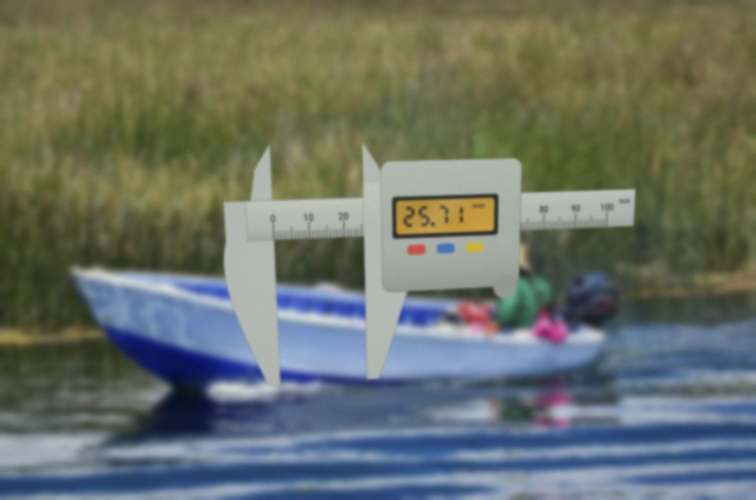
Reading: 25.71 mm
